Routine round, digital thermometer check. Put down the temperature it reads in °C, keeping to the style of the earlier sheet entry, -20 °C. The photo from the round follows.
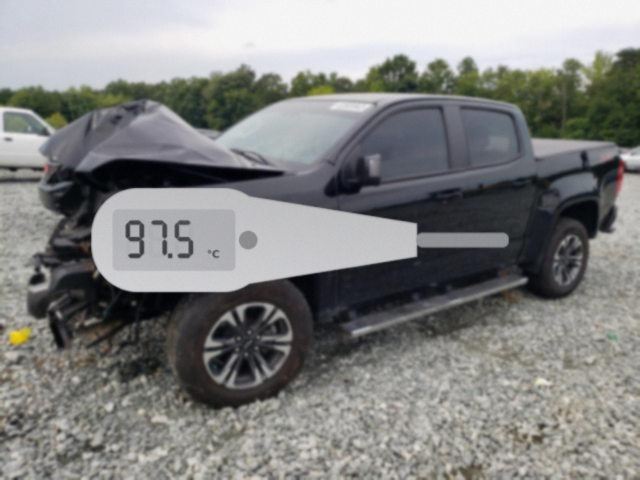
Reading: 97.5 °C
